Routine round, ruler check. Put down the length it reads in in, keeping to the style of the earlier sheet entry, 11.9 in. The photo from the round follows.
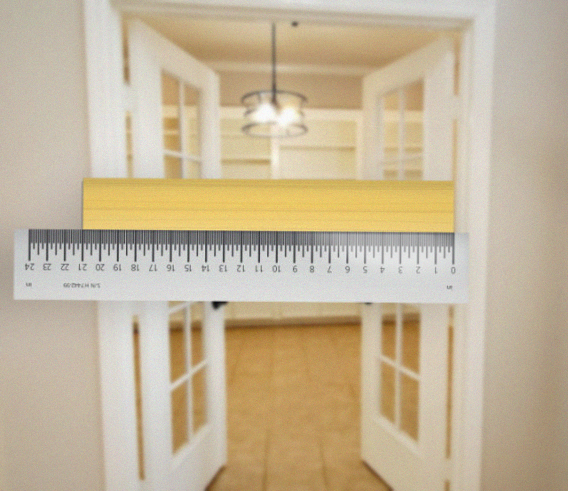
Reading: 21 in
